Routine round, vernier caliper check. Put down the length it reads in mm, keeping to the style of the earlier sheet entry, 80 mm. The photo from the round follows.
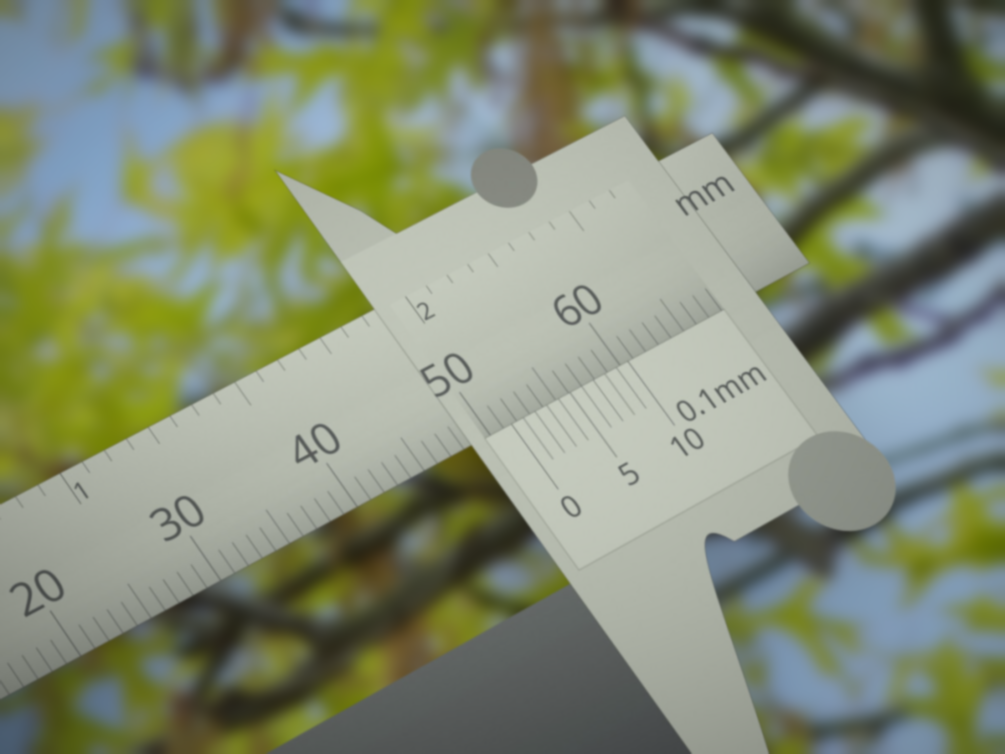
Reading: 51.6 mm
